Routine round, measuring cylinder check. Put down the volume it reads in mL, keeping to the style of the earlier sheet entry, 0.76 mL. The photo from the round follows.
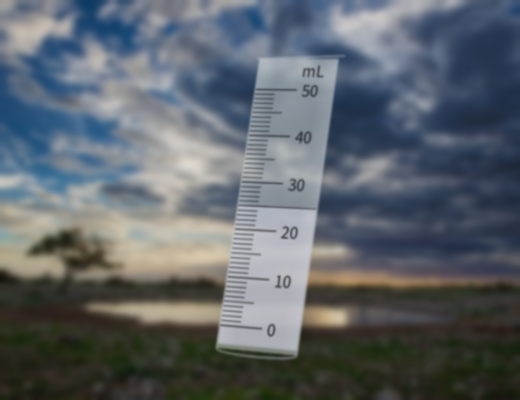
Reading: 25 mL
